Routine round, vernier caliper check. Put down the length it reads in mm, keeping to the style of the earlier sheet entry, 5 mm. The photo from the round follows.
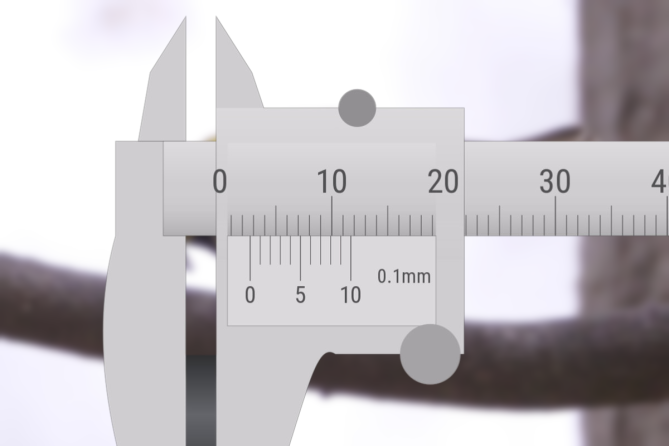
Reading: 2.7 mm
